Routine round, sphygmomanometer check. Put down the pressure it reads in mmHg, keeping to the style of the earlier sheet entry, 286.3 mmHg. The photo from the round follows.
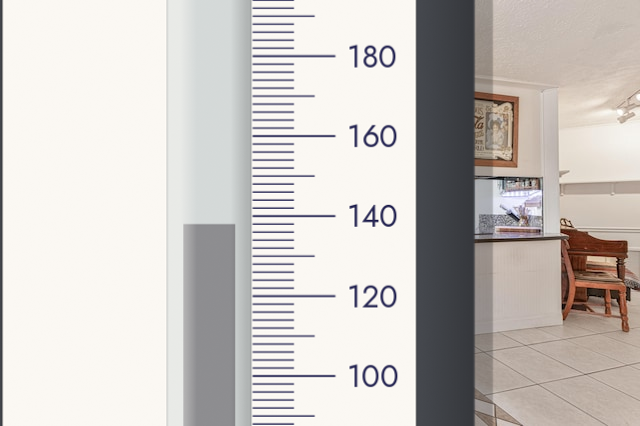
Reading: 138 mmHg
